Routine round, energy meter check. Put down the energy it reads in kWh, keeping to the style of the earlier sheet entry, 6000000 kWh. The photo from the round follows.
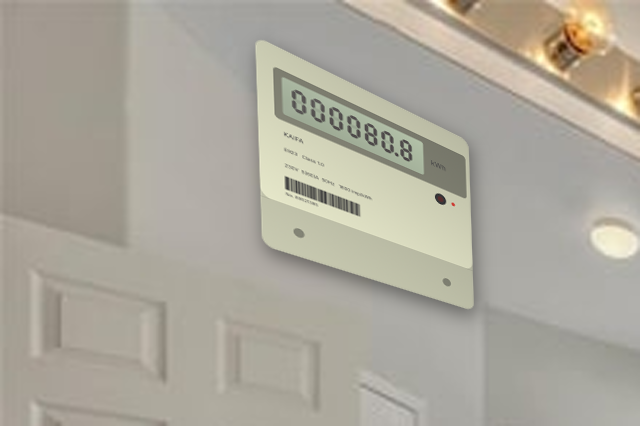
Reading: 80.8 kWh
